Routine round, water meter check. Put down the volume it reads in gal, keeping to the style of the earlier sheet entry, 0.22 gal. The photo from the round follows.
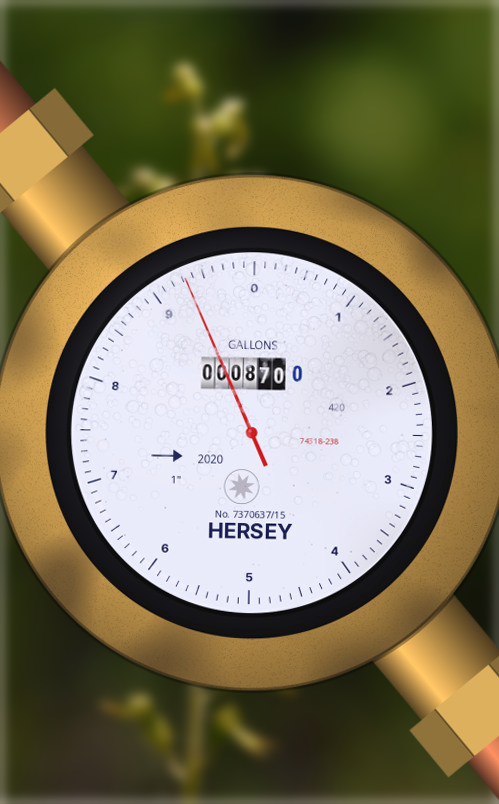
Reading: 8699.3 gal
